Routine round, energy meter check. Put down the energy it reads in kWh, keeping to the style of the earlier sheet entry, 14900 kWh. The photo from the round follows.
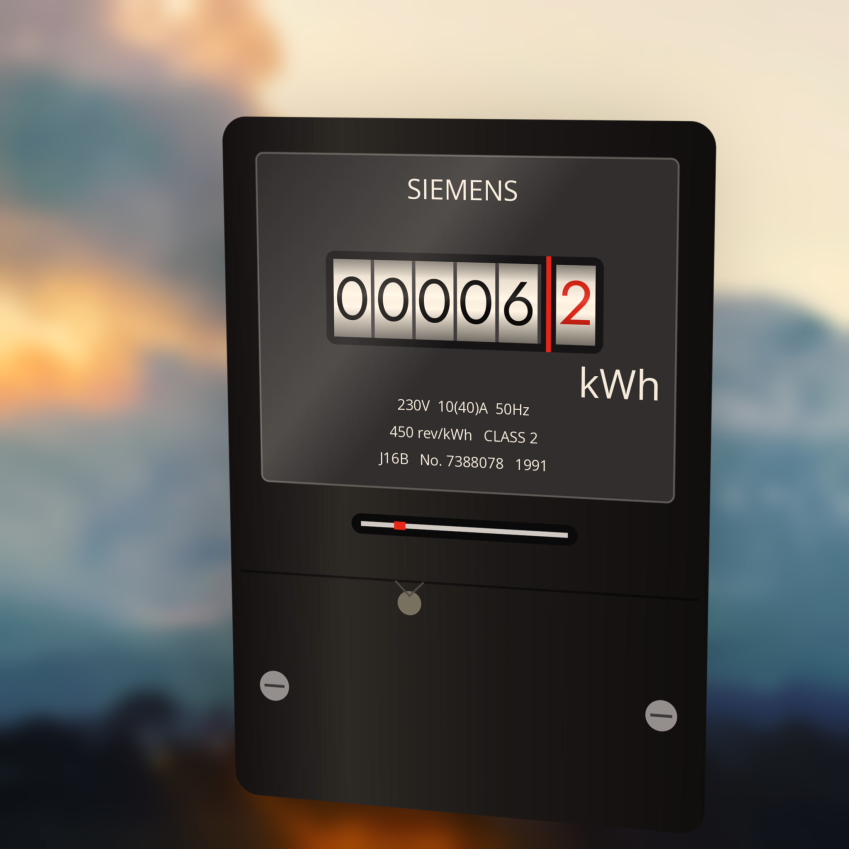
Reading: 6.2 kWh
